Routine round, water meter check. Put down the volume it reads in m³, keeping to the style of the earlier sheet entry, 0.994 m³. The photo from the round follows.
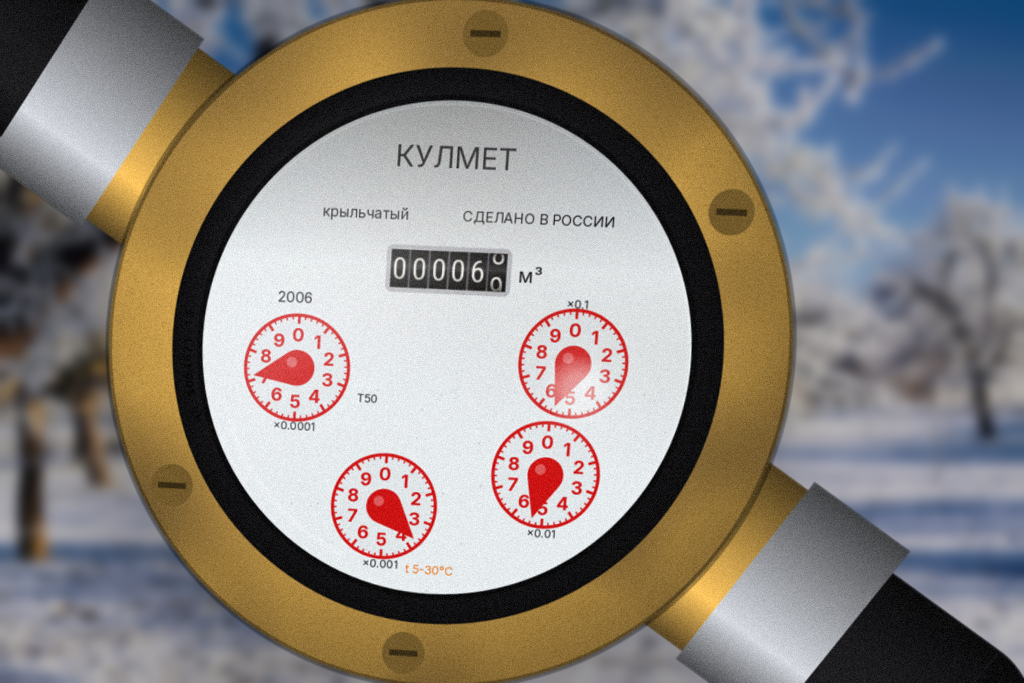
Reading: 68.5537 m³
